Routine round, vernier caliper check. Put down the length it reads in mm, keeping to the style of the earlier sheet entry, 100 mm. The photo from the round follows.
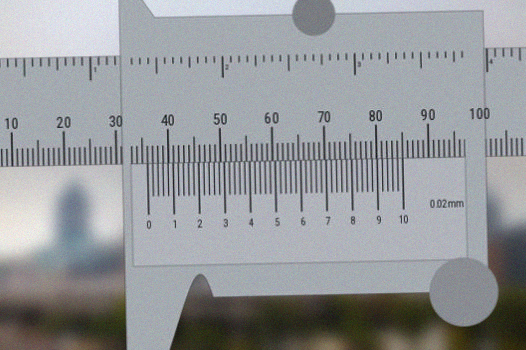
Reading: 36.0 mm
